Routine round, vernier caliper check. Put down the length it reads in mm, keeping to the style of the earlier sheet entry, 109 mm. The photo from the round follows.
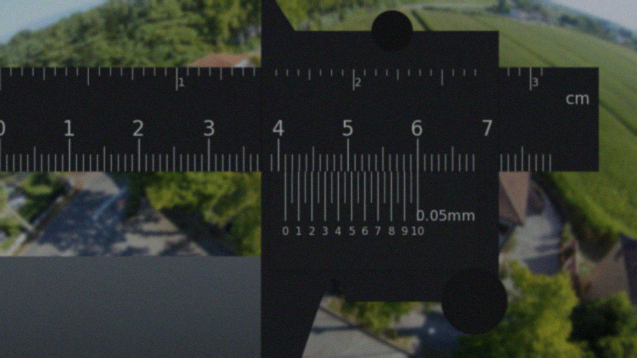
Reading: 41.0 mm
